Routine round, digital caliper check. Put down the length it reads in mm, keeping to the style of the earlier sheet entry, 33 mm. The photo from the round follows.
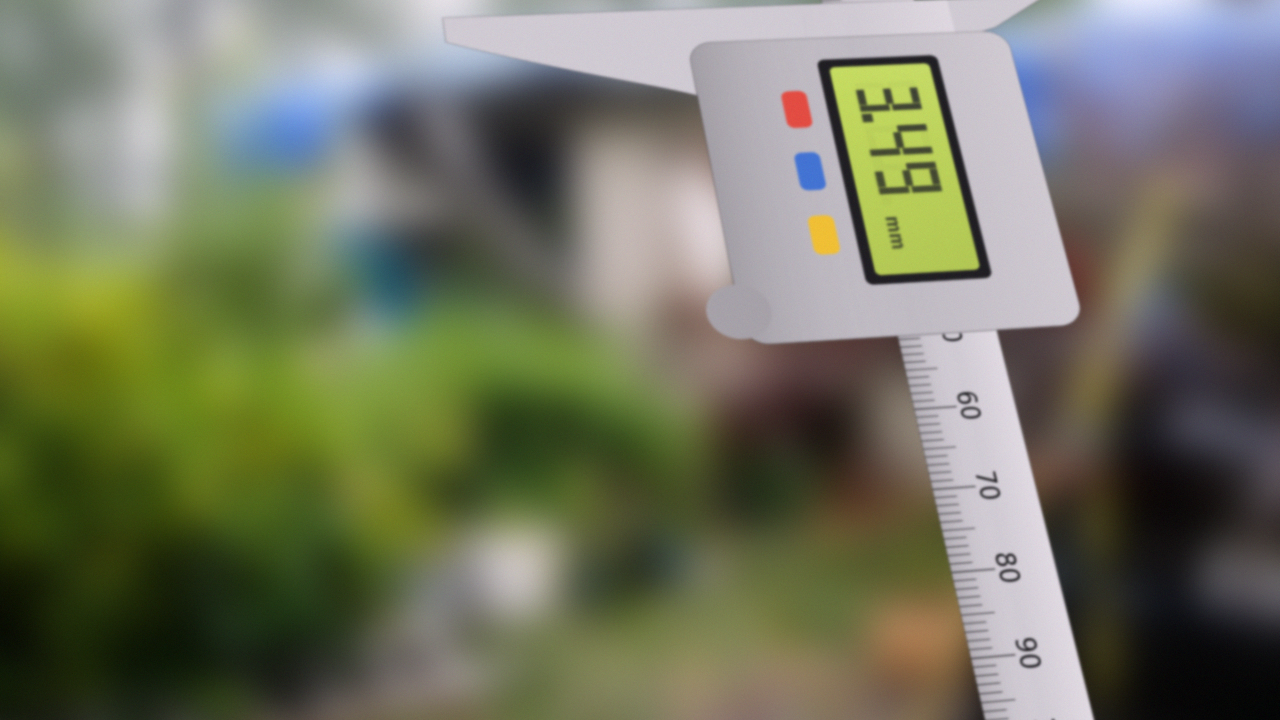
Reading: 3.49 mm
